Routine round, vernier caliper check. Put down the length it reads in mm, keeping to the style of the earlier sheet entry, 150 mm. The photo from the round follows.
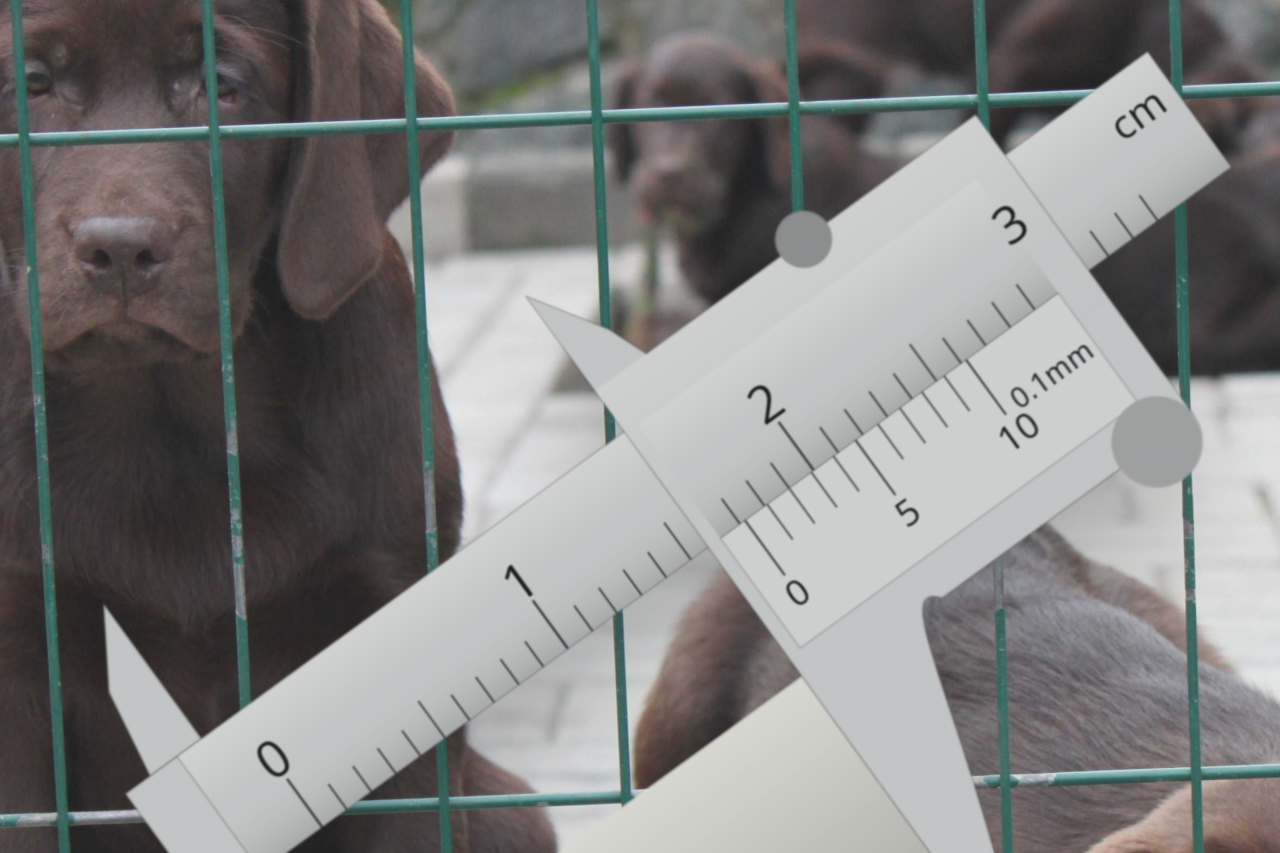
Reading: 17.2 mm
